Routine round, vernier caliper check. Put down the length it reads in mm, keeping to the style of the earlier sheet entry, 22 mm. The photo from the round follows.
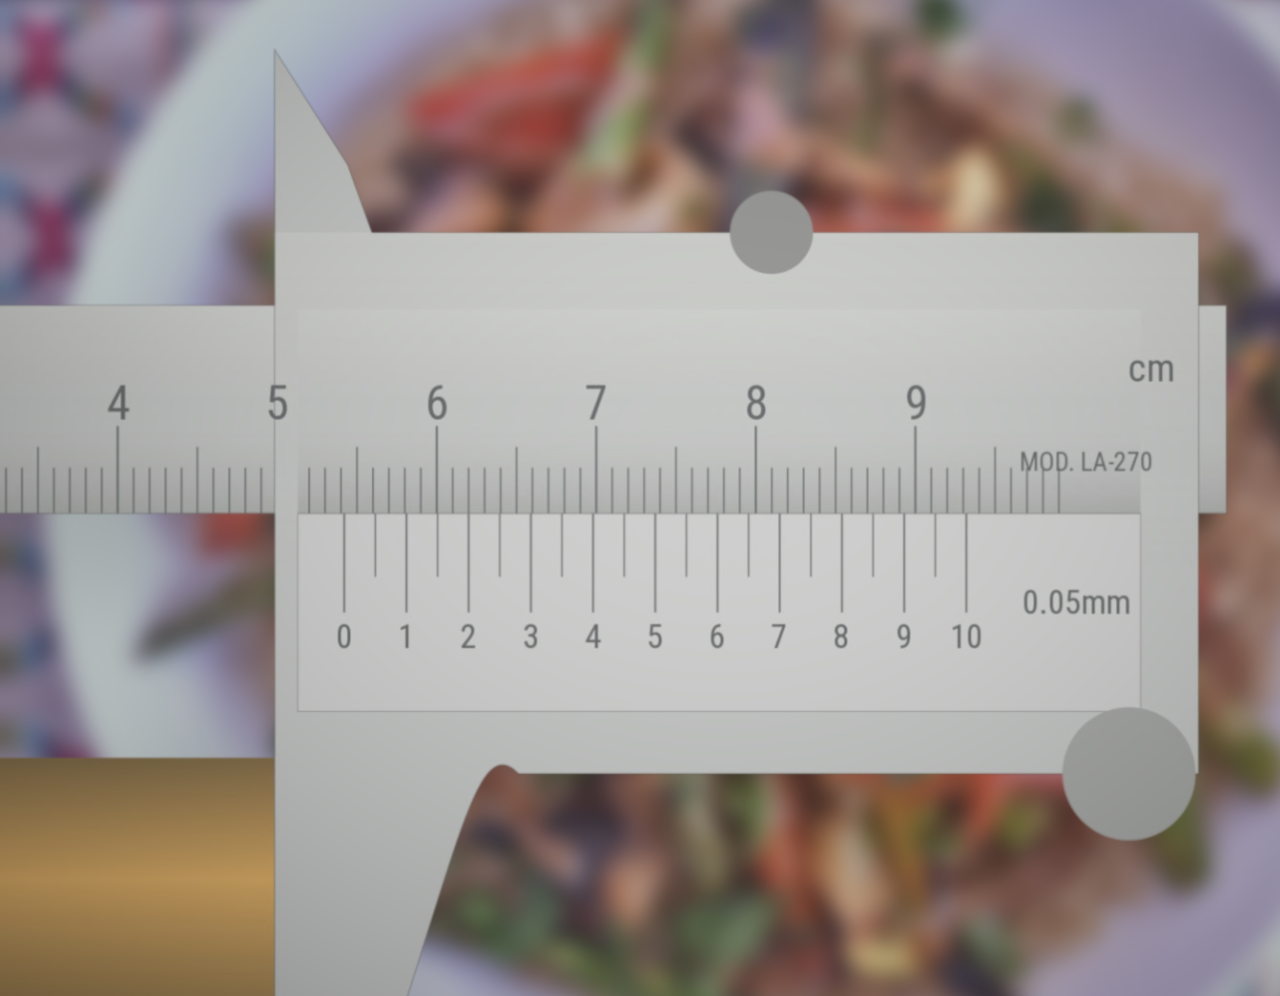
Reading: 54.2 mm
